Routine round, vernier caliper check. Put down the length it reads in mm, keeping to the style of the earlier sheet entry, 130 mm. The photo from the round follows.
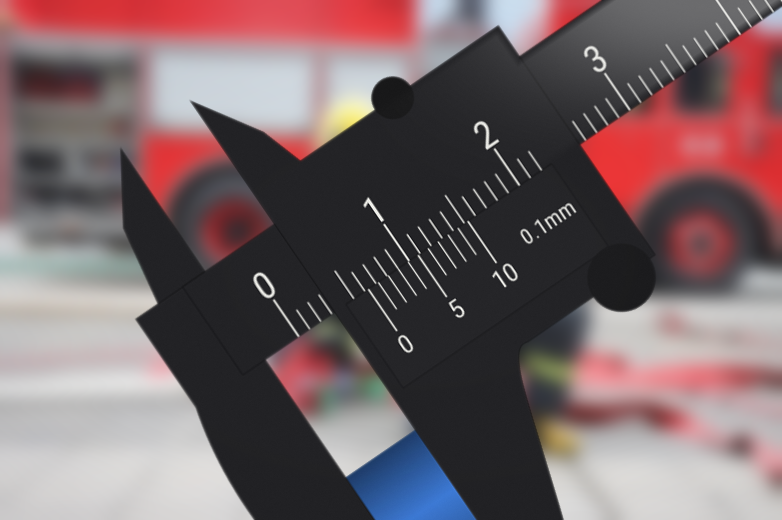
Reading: 6.3 mm
